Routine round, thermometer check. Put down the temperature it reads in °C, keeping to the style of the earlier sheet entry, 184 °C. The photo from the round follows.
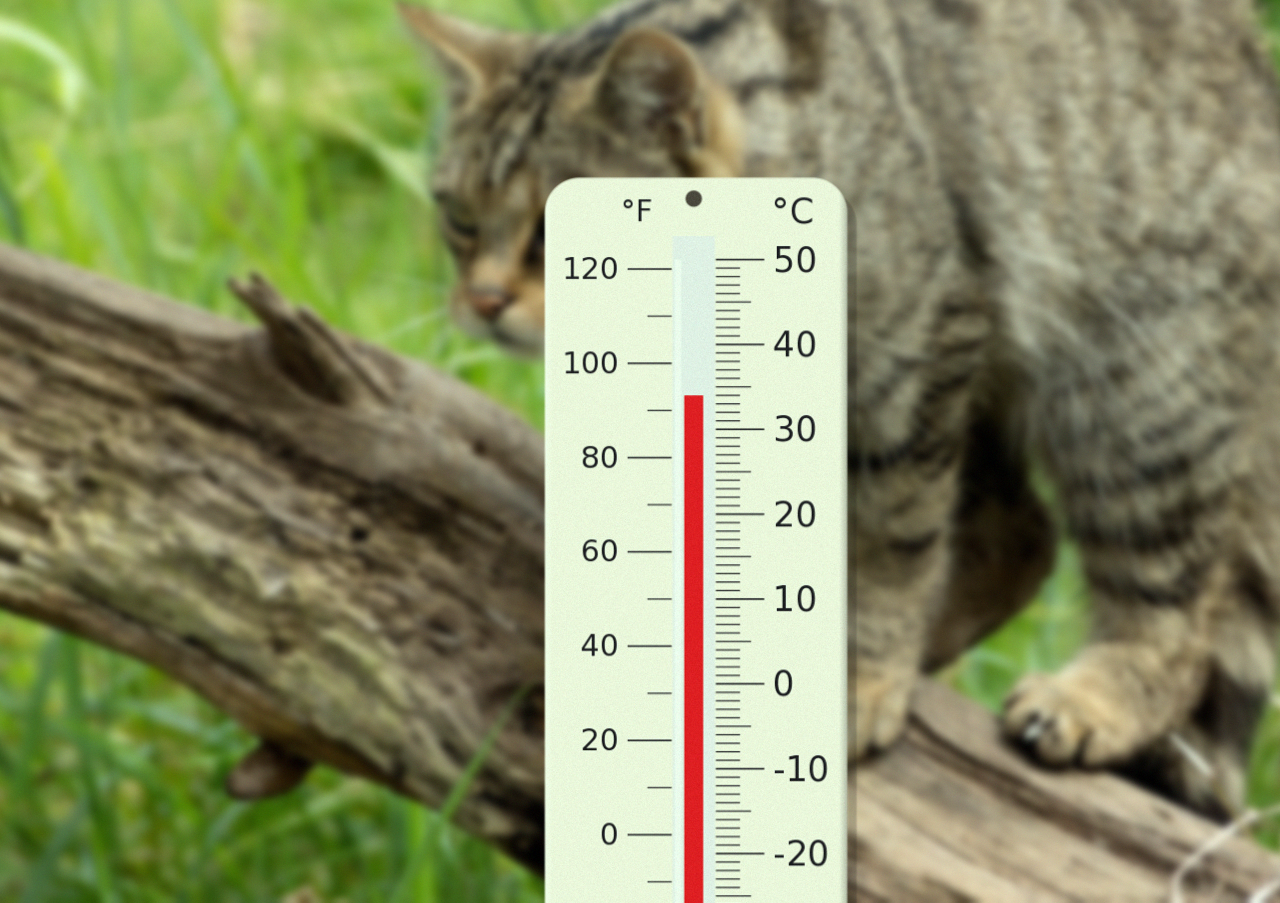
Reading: 34 °C
